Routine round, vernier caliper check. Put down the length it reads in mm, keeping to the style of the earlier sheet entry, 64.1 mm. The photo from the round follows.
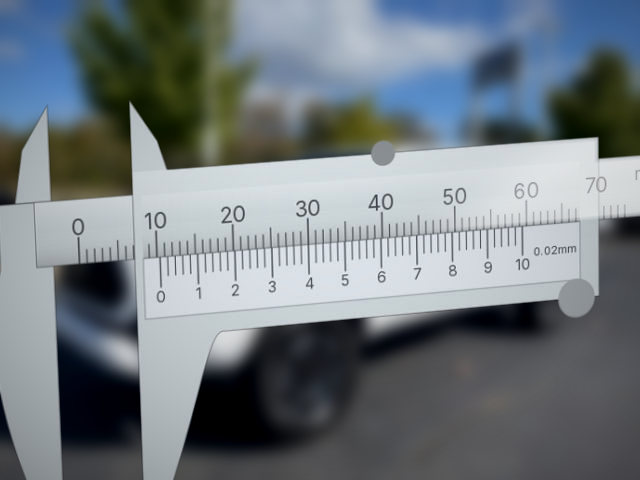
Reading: 10.4 mm
